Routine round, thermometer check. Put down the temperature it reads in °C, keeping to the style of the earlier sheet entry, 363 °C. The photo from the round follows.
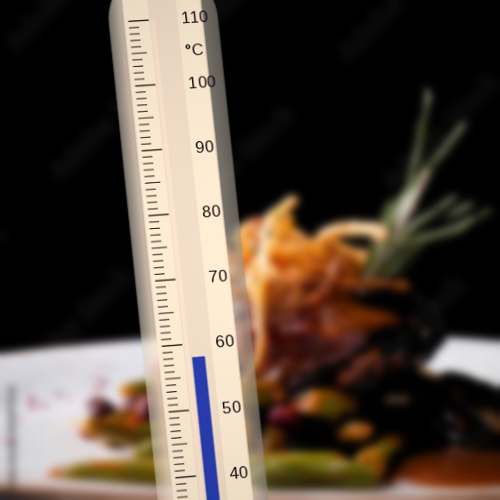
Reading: 58 °C
